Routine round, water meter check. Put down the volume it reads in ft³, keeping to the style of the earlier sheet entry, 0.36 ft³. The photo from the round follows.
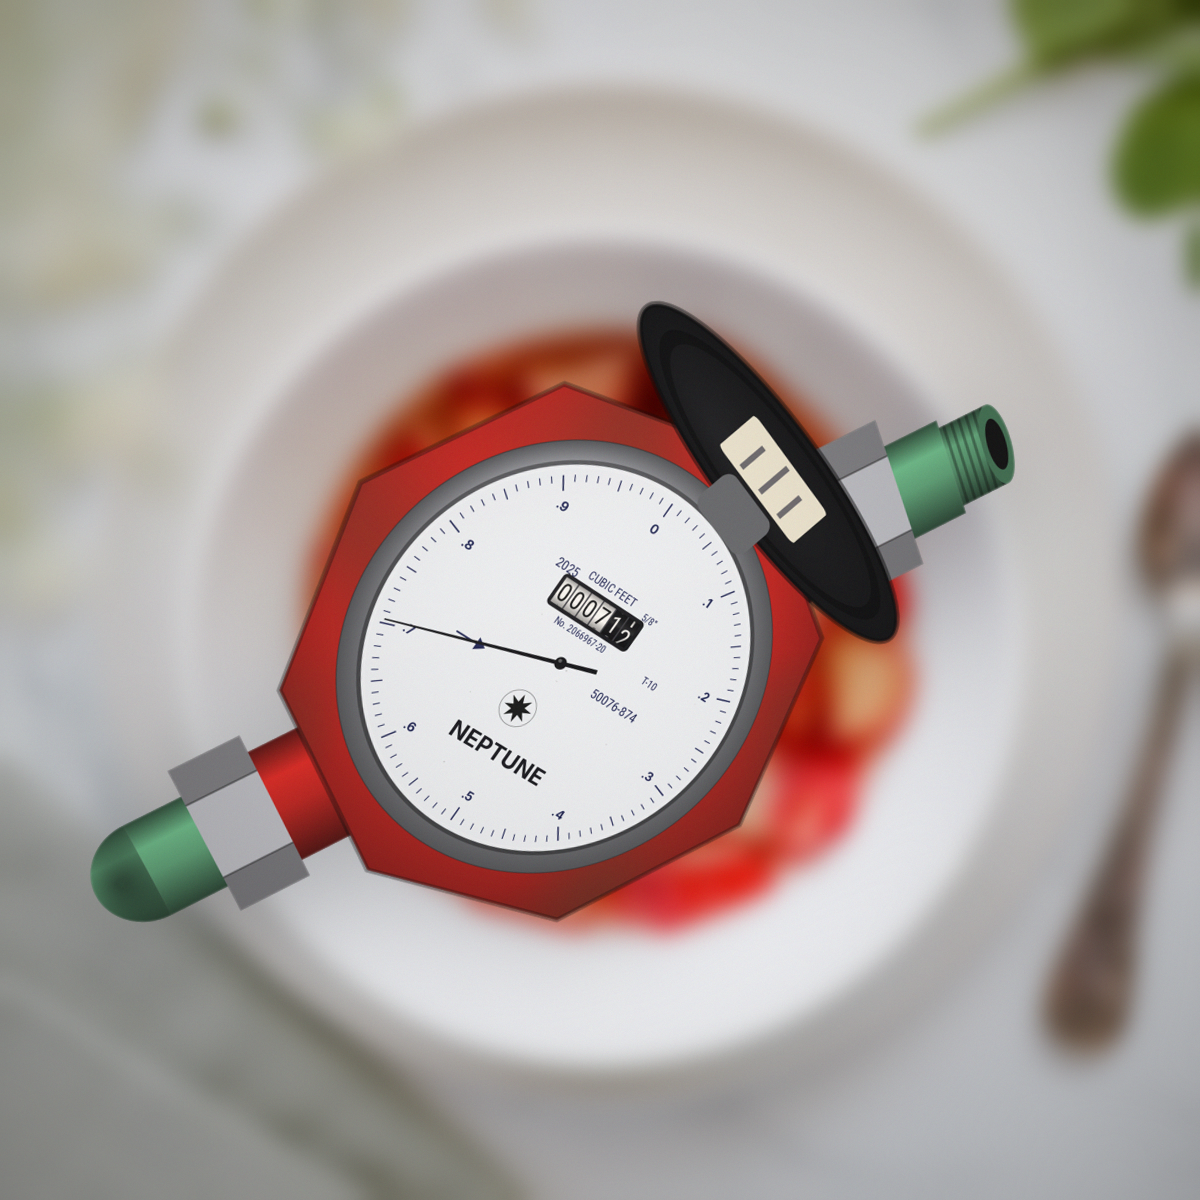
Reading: 711.70 ft³
